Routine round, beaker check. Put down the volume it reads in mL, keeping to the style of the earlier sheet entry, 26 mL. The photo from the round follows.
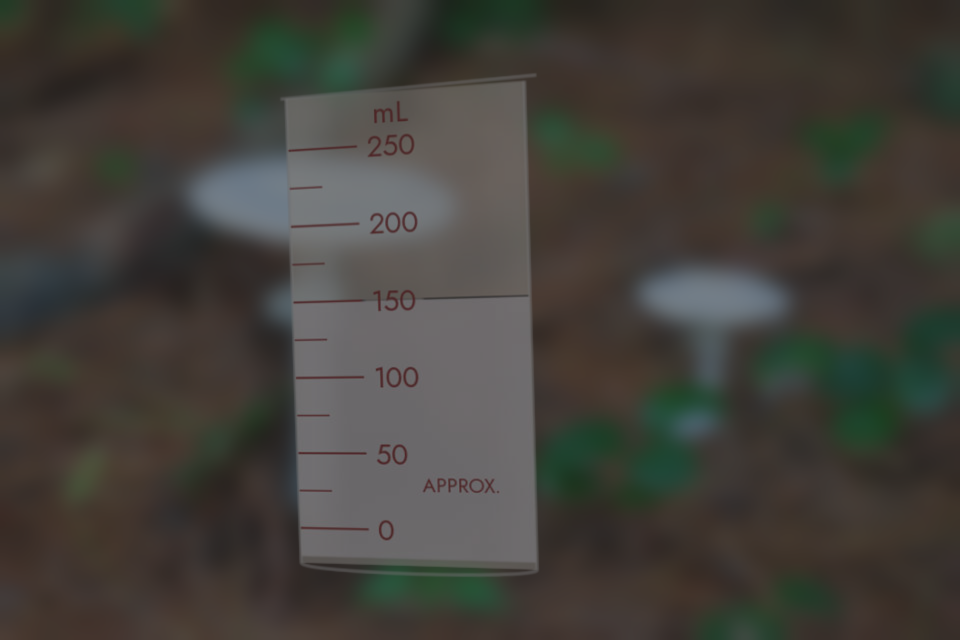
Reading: 150 mL
